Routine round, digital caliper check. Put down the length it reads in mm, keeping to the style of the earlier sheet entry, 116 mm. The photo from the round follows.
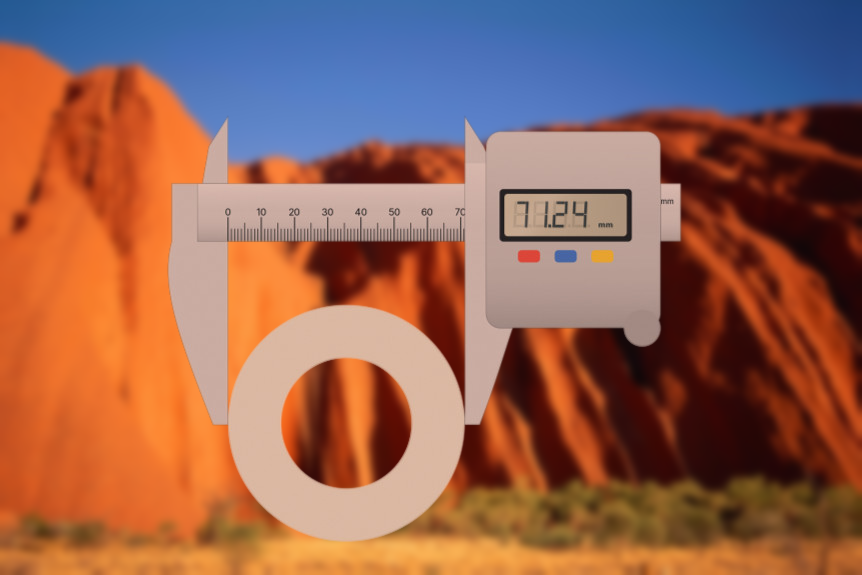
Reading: 71.24 mm
